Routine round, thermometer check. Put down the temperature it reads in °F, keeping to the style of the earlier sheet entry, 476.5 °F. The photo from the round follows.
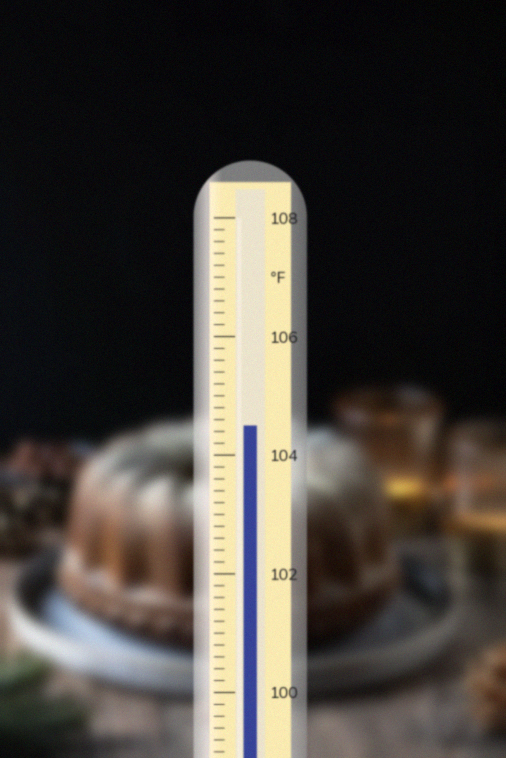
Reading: 104.5 °F
